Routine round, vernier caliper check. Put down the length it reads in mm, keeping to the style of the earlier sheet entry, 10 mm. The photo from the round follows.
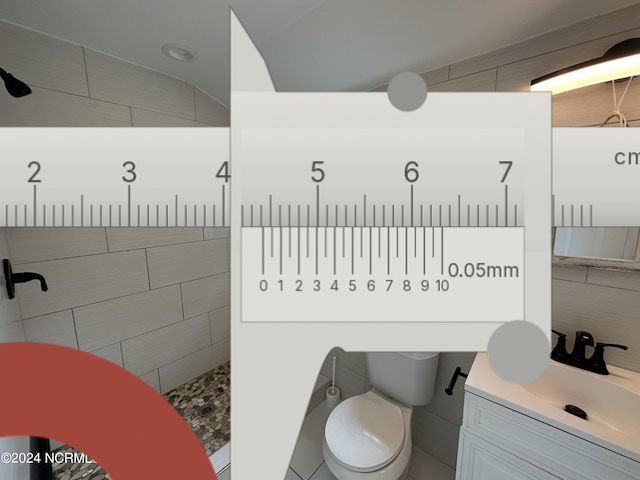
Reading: 44.2 mm
